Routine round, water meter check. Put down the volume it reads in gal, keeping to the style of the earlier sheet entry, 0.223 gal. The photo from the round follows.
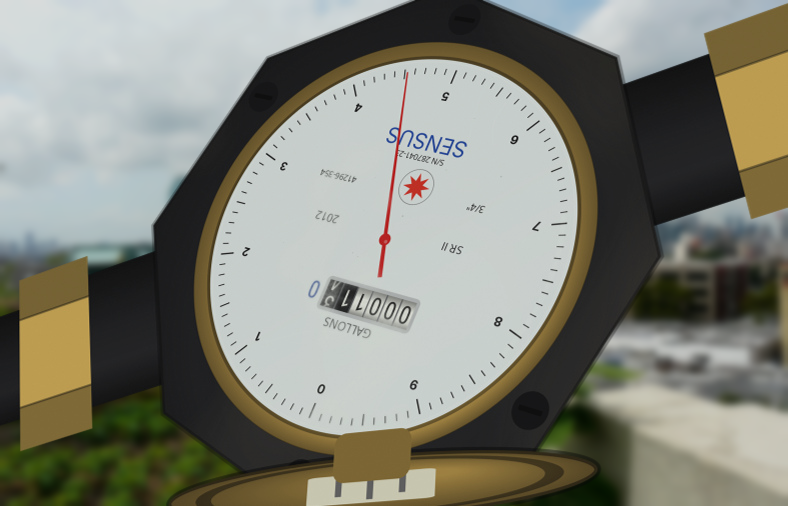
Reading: 1134.5 gal
